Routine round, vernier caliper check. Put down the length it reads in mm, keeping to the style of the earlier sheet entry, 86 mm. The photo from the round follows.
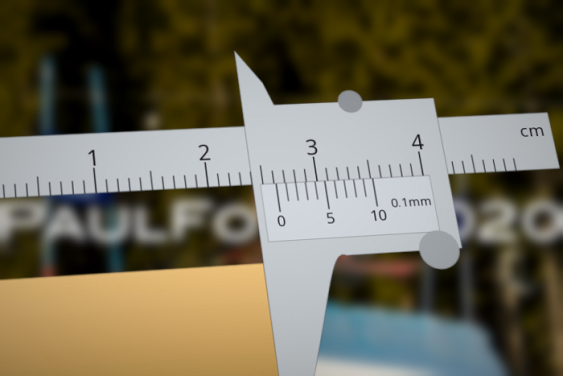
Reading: 26.2 mm
